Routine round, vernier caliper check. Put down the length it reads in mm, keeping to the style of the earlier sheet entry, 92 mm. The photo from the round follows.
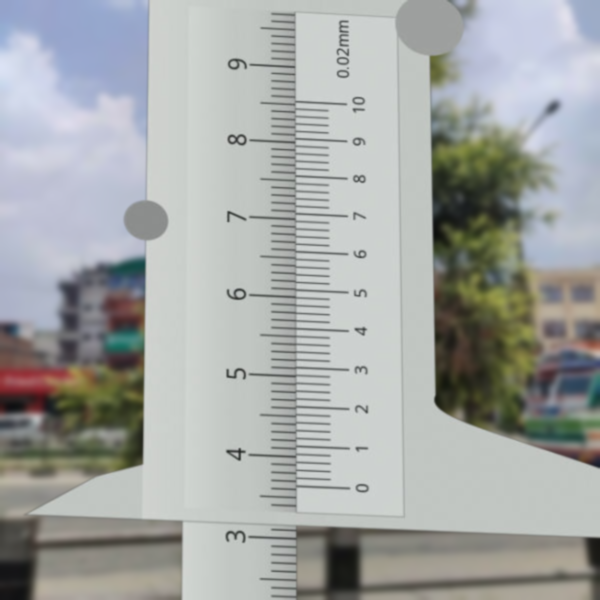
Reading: 36.4 mm
